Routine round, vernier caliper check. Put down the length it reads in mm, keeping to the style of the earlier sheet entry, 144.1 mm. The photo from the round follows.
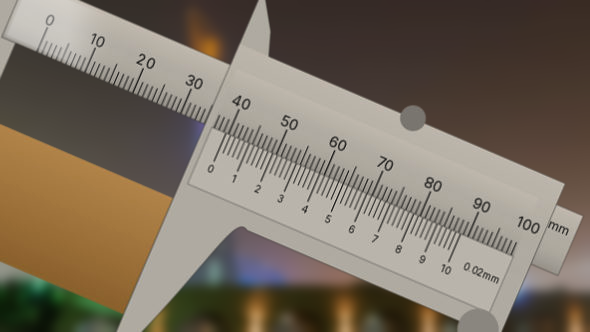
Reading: 39.5 mm
